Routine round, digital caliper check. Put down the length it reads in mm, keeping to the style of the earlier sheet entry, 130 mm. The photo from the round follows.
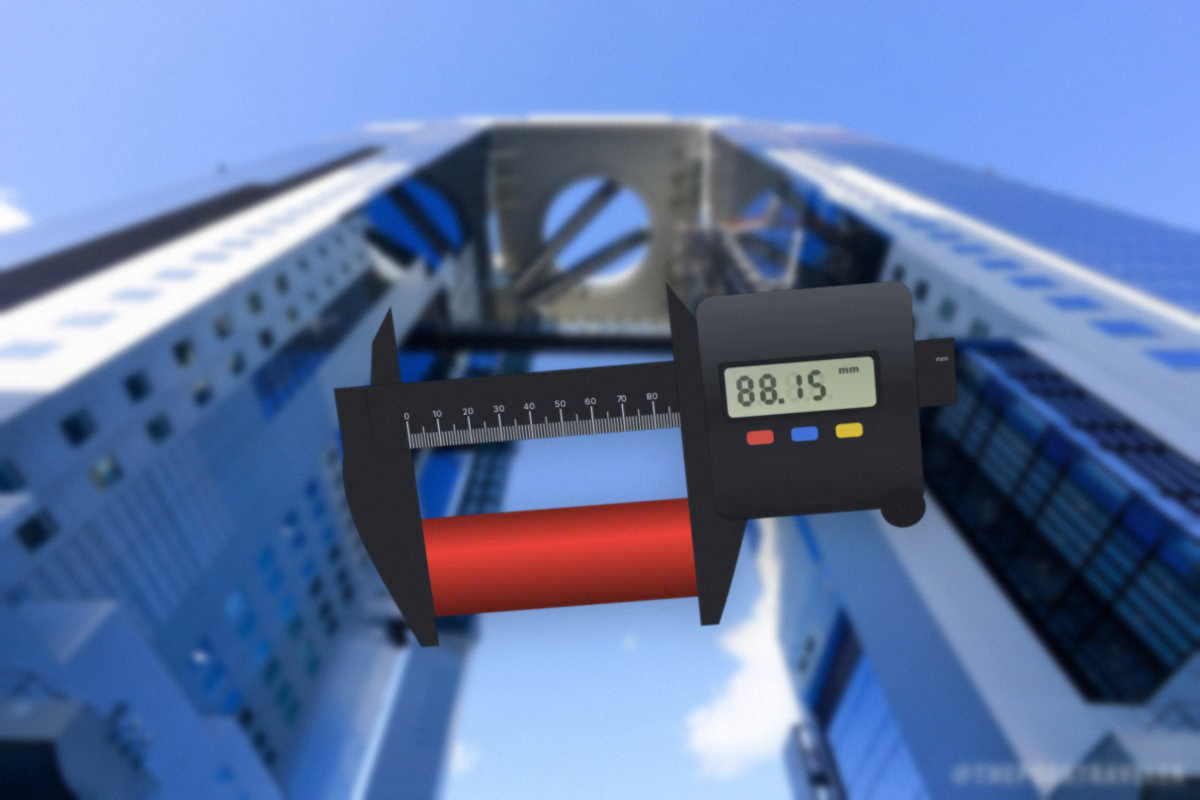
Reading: 88.15 mm
